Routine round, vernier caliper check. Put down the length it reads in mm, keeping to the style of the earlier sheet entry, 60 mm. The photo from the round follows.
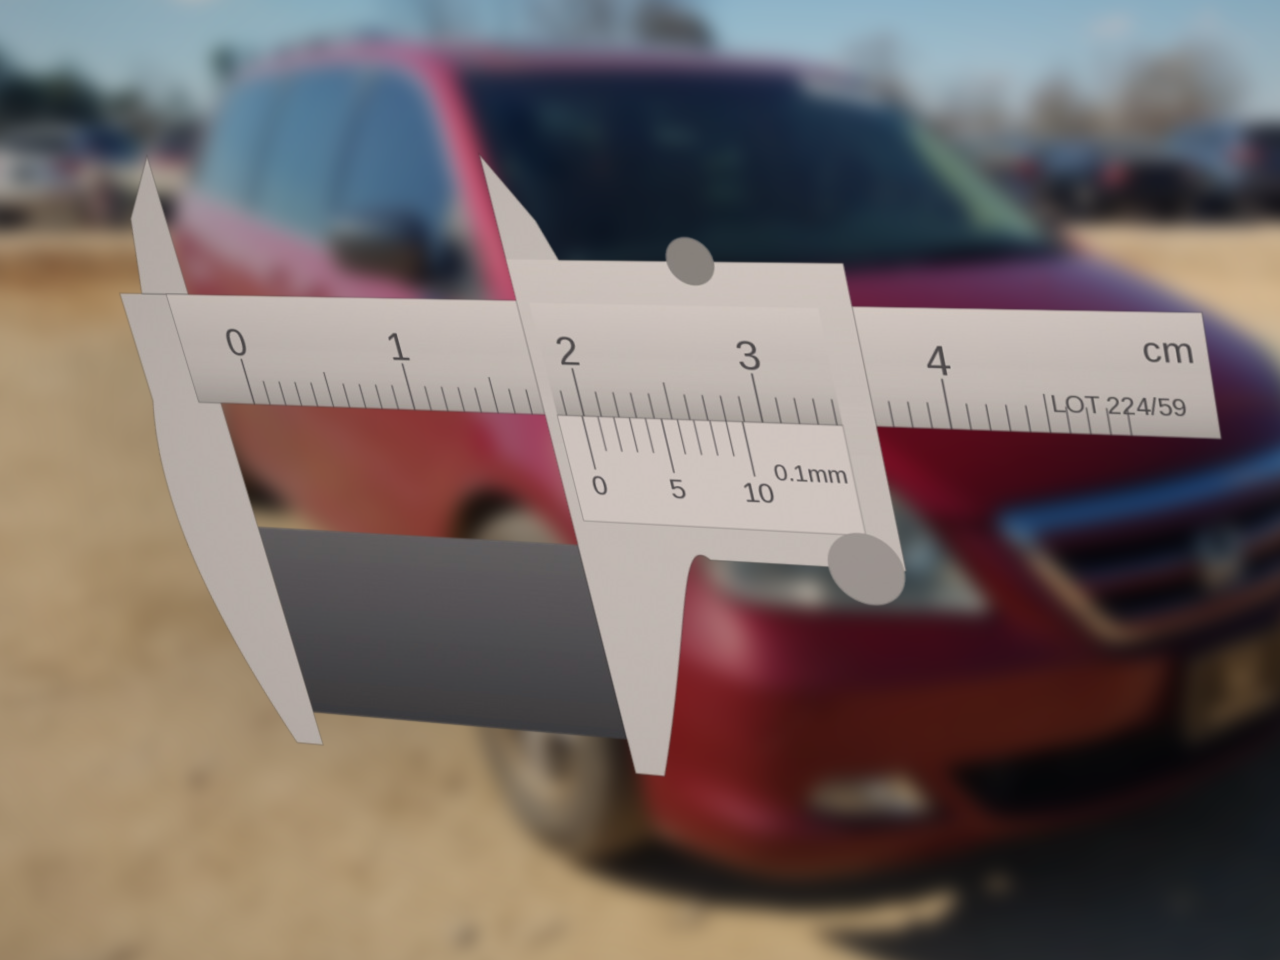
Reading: 19.9 mm
